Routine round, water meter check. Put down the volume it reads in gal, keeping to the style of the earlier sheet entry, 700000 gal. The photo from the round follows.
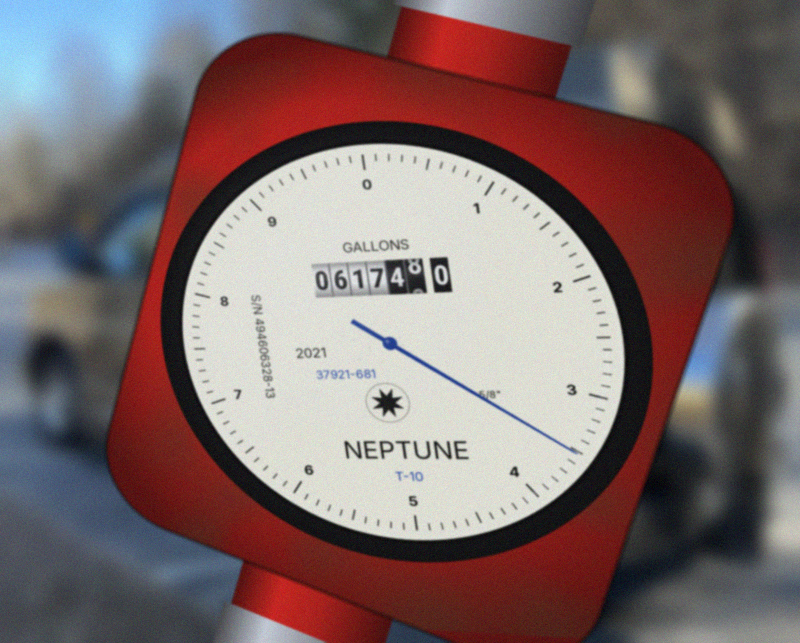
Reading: 617483.5 gal
